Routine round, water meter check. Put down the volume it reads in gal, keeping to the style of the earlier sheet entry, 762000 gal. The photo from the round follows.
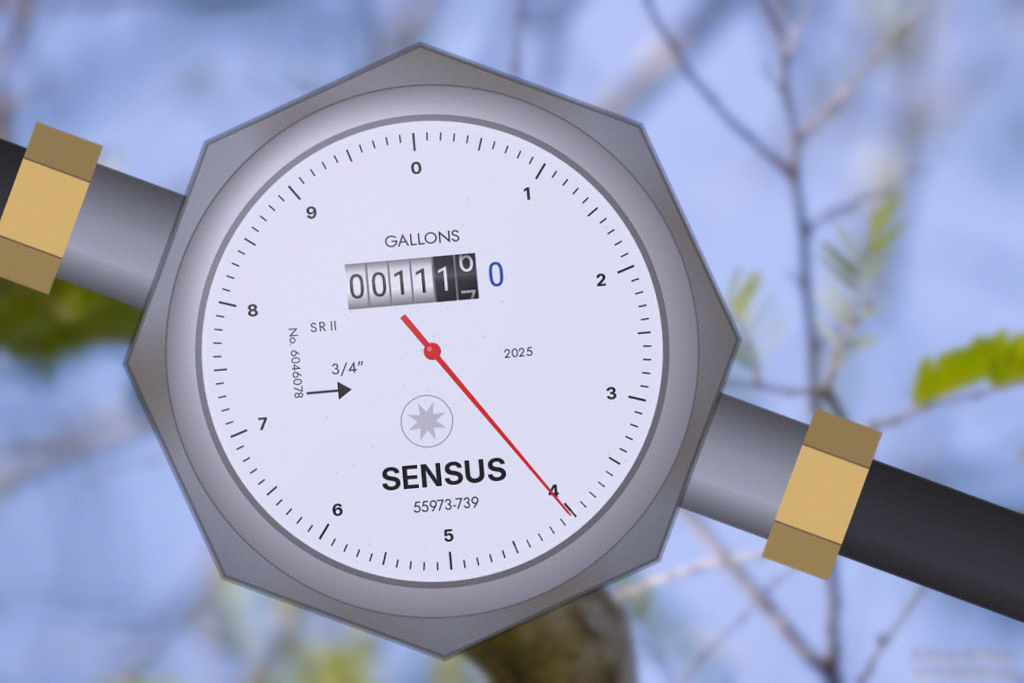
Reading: 11164.0 gal
